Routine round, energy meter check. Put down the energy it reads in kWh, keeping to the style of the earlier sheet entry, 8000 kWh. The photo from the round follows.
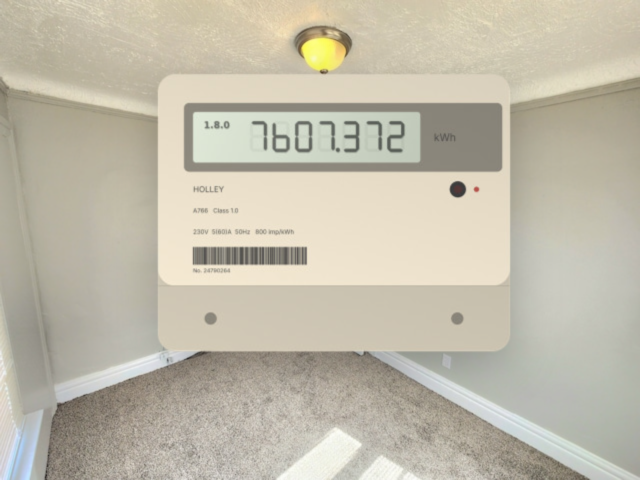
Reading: 7607.372 kWh
